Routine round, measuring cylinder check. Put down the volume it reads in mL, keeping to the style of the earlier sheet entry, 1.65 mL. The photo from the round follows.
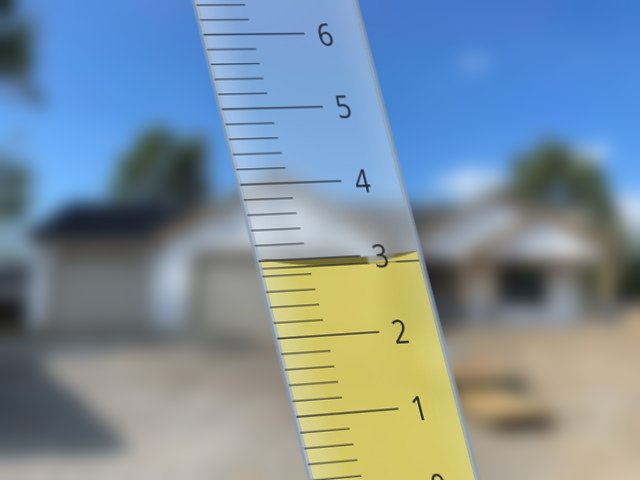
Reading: 2.9 mL
